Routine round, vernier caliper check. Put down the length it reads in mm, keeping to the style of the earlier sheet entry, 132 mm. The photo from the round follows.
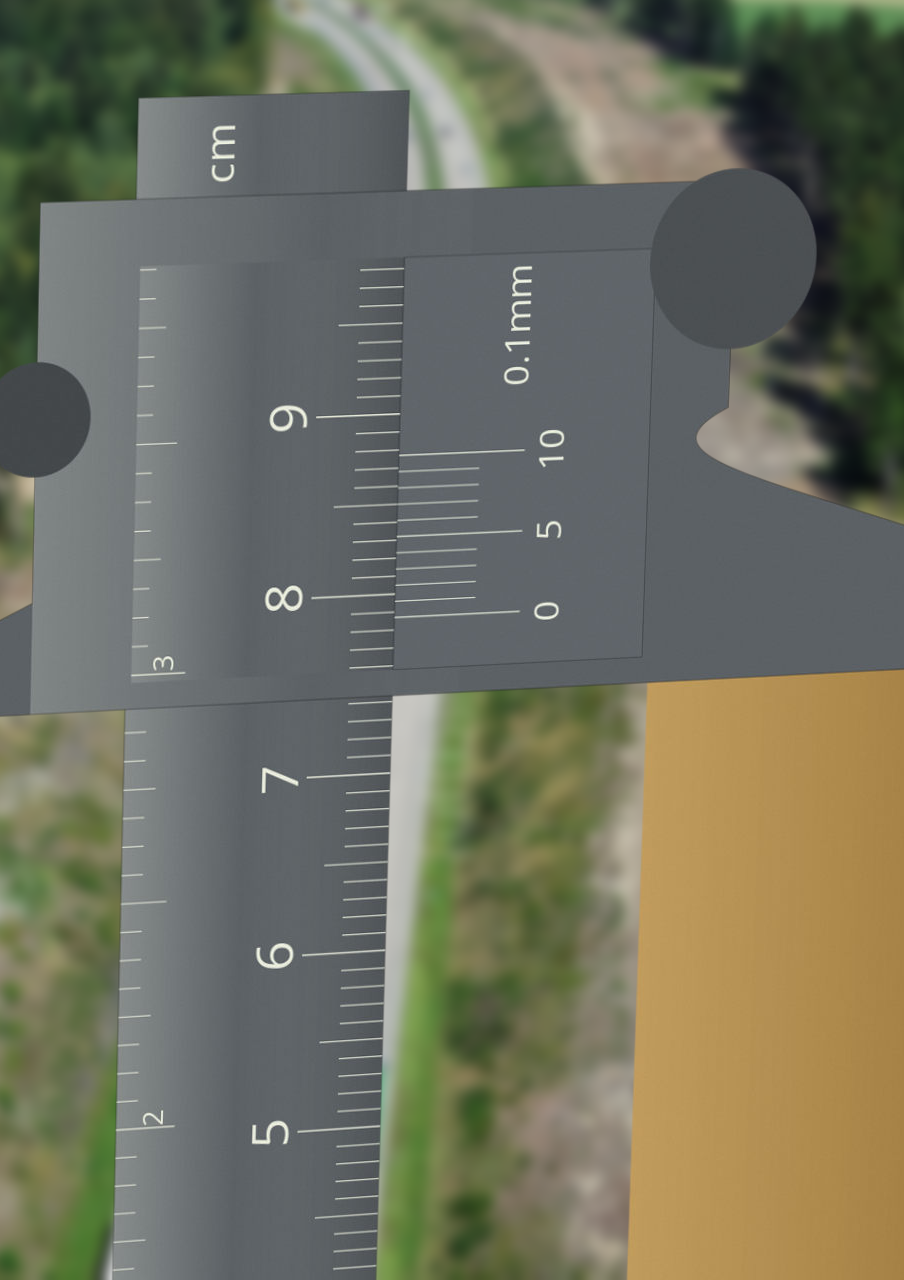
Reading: 78.7 mm
